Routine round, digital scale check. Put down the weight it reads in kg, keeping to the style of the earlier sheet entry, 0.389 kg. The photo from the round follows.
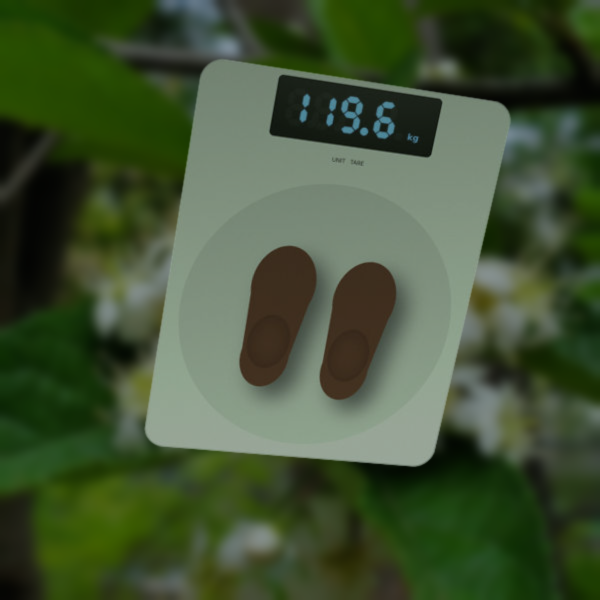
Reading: 119.6 kg
